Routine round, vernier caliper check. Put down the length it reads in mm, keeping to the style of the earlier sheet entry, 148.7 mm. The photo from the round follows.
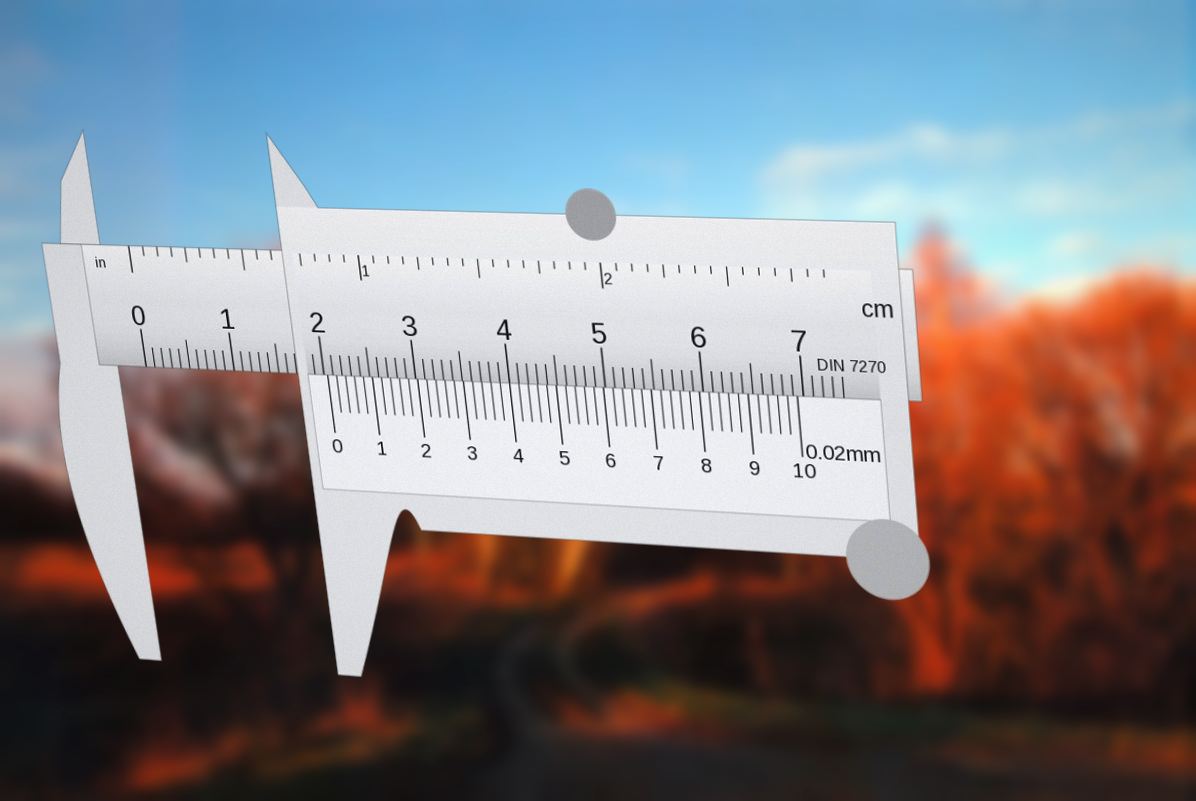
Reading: 20.4 mm
